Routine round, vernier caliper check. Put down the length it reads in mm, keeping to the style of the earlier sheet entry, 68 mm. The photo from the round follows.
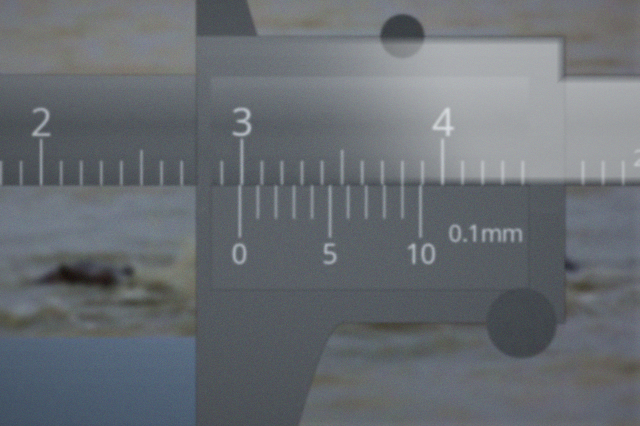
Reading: 29.9 mm
